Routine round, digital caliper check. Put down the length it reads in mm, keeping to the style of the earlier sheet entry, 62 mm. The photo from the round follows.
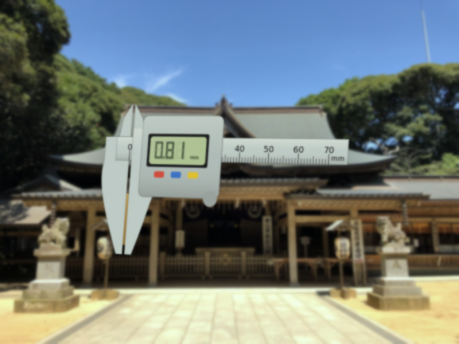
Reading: 0.81 mm
